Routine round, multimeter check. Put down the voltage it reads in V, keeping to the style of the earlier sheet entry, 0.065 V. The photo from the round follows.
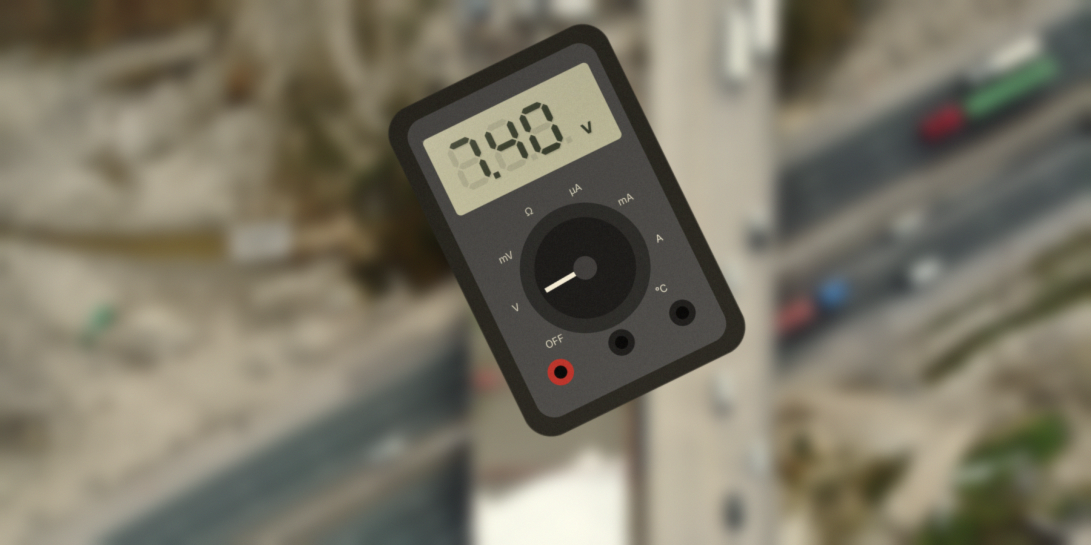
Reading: 7.40 V
